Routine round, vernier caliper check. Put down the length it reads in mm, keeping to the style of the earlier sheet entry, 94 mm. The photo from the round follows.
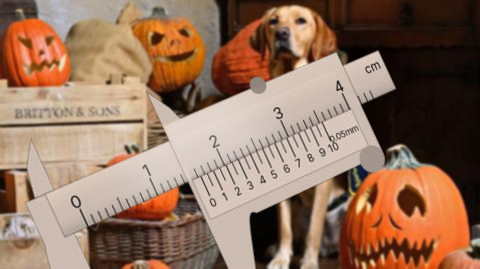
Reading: 16.4 mm
